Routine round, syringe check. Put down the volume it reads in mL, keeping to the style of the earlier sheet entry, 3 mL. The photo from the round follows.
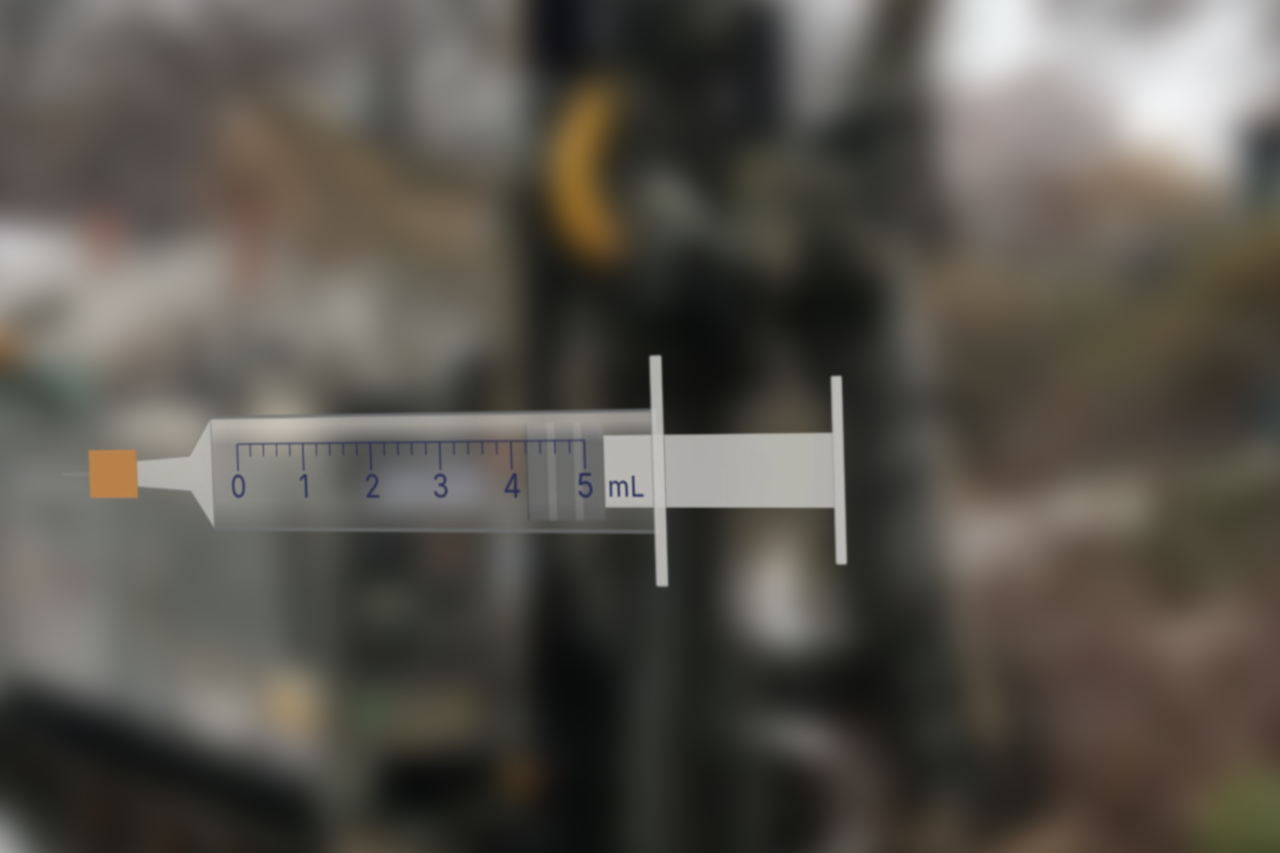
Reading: 4.2 mL
